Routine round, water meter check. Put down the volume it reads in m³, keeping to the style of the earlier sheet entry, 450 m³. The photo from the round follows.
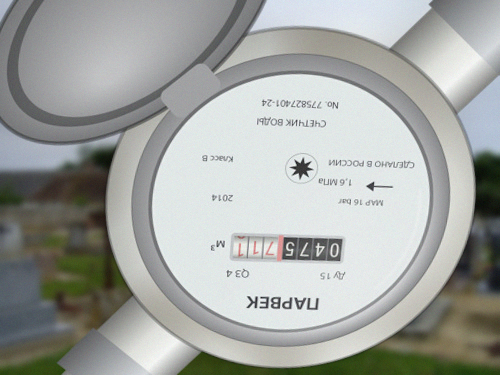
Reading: 475.711 m³
